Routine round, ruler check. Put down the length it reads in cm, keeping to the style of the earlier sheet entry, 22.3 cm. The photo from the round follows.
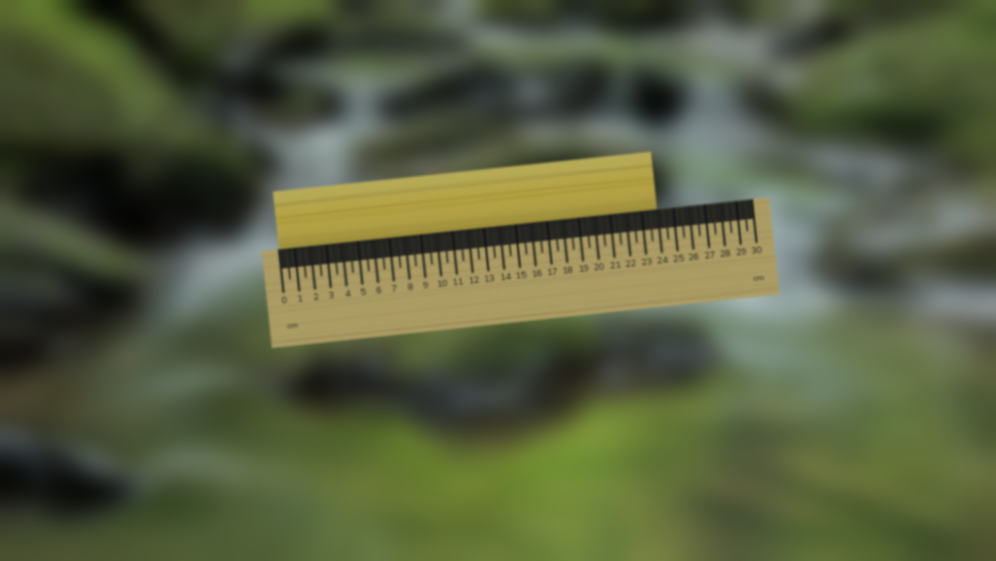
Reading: 24 cm
